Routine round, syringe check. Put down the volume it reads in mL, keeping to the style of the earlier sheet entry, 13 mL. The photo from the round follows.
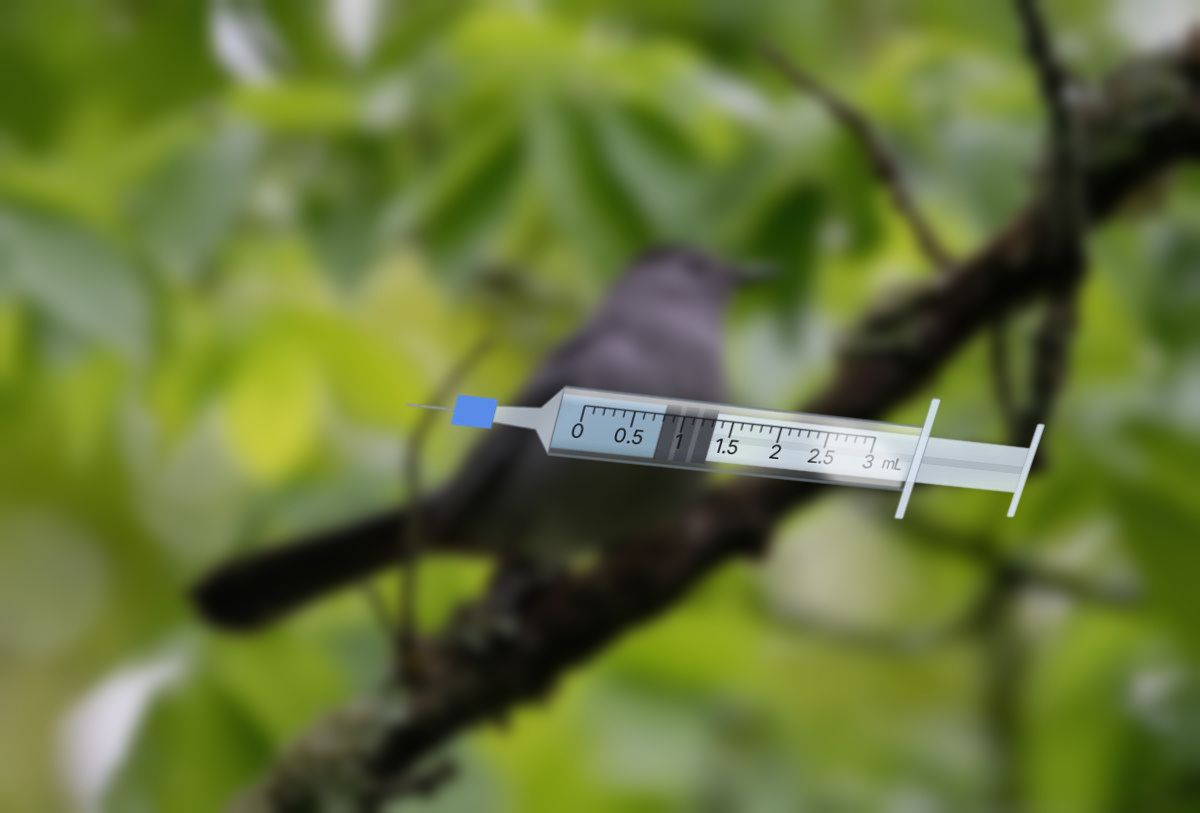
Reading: 0.8 mL
